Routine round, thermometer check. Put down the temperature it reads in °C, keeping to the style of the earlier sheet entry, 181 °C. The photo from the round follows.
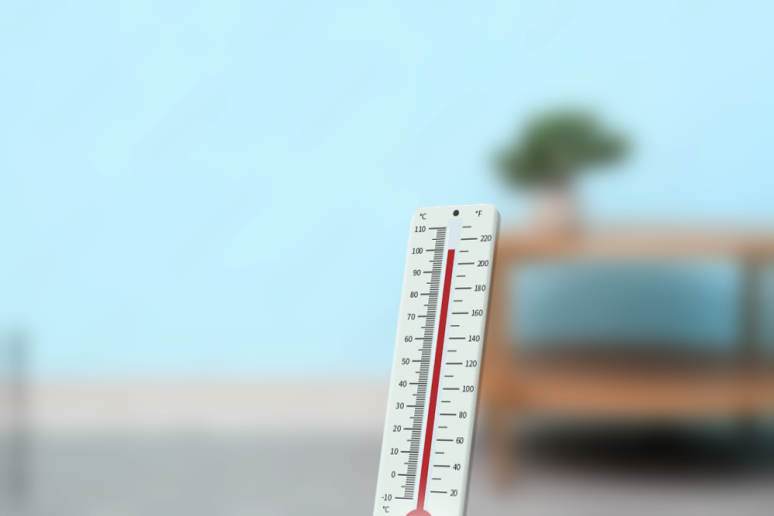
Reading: 100 °C
